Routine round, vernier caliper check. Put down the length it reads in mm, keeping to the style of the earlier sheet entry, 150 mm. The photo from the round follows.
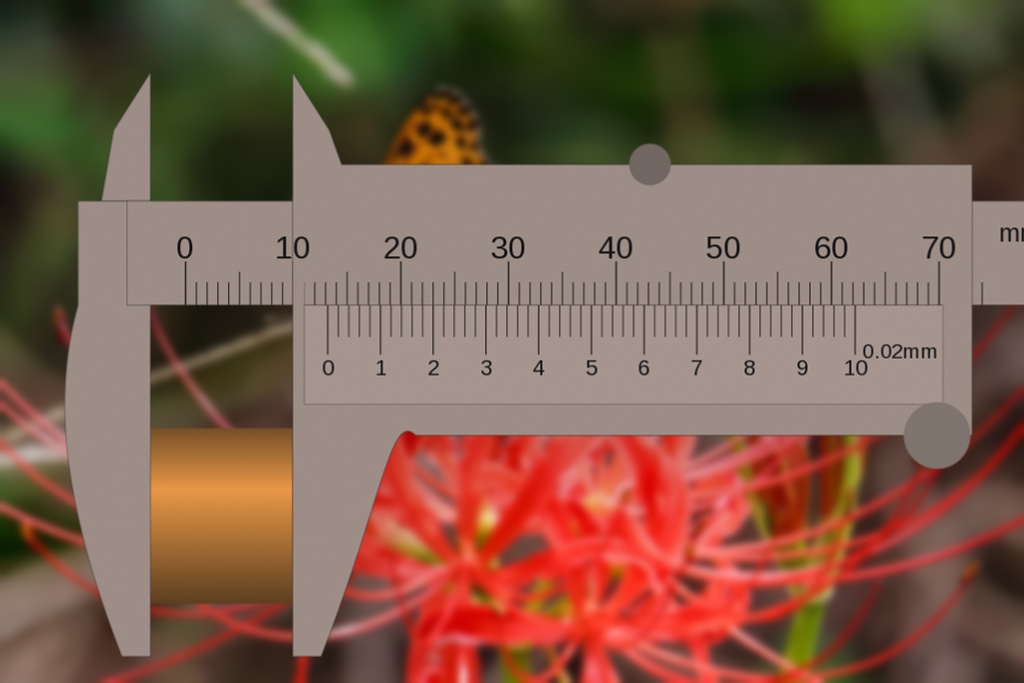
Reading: 13.2 mm
